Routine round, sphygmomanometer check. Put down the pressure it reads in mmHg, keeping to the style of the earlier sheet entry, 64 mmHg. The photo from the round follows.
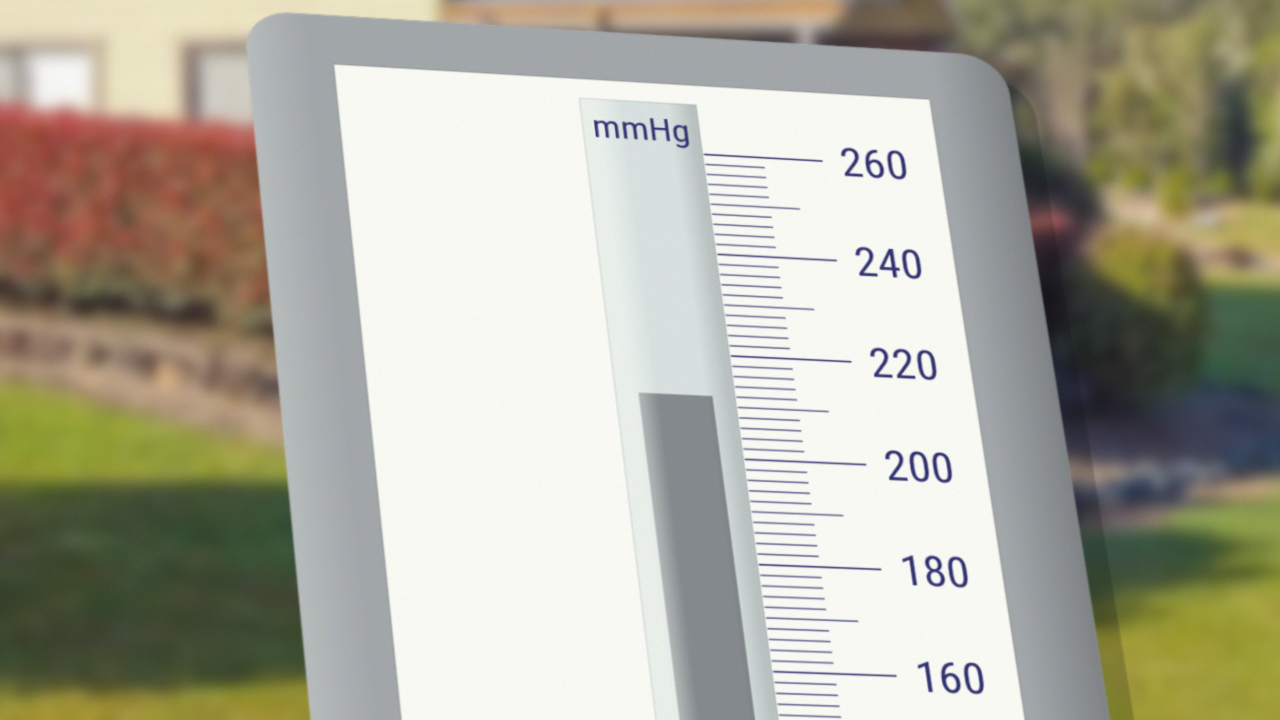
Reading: 212 mmHg
